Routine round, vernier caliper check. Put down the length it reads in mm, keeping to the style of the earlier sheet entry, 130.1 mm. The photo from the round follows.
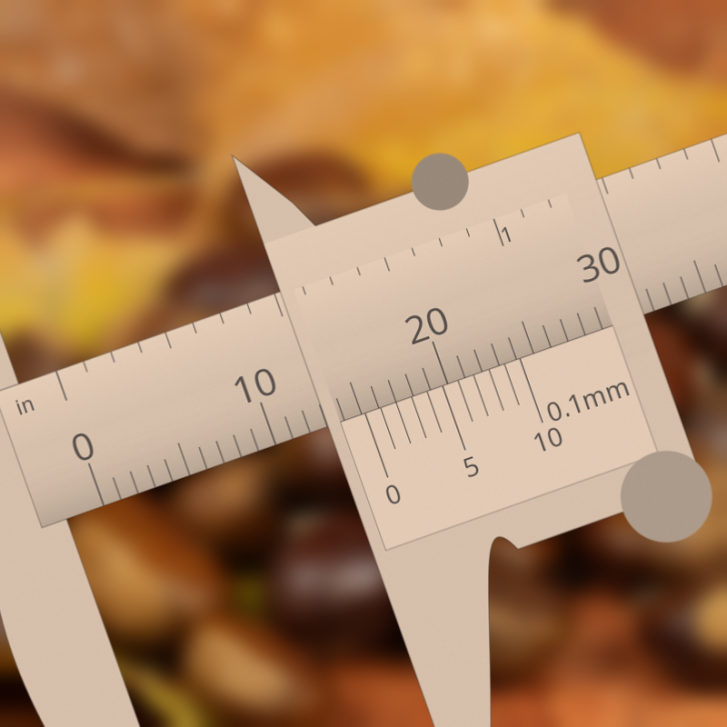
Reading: 15.2 mm
